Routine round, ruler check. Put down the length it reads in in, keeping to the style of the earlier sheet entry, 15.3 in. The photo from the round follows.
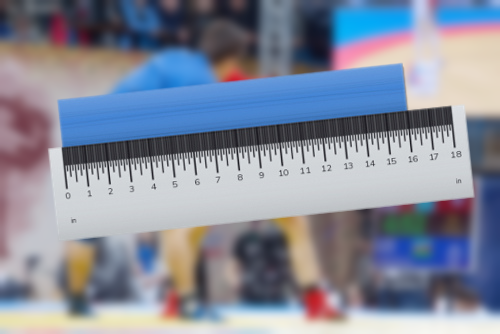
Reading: 16 in
